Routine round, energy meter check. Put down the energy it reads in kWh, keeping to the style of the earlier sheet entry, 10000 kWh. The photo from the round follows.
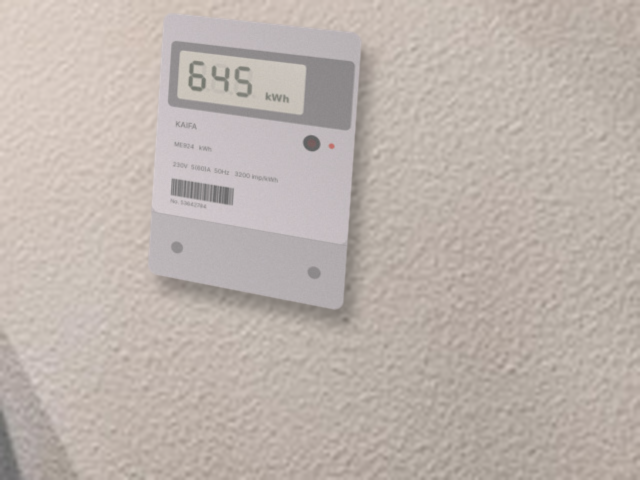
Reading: 645 kWh
